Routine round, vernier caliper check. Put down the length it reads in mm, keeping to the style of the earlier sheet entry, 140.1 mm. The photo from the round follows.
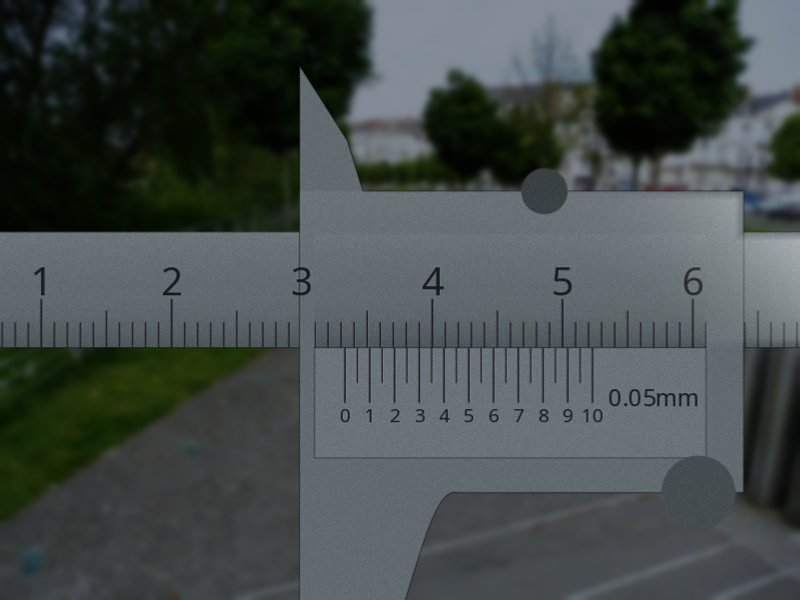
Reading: 33.3 mm
